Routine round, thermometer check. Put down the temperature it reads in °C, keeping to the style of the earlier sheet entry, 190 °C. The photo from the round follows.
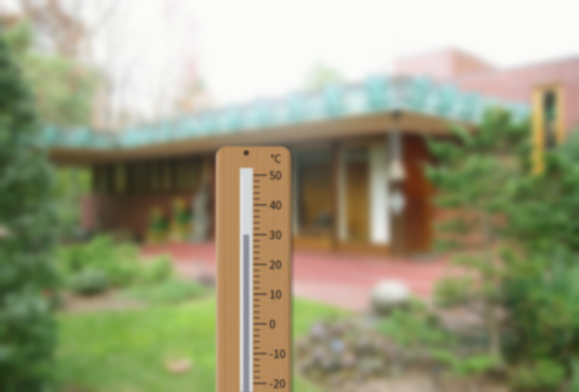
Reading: 30 °C
